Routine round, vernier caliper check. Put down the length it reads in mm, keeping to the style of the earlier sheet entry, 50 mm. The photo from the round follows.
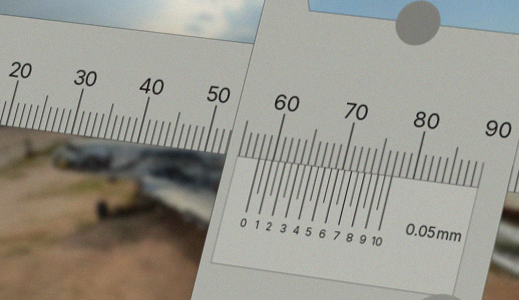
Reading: 58.0 mm
